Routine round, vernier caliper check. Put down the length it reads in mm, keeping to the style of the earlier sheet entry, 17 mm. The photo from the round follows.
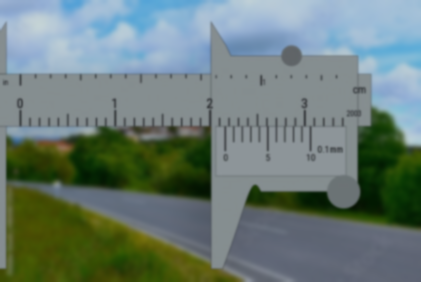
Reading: 21.6 mm
